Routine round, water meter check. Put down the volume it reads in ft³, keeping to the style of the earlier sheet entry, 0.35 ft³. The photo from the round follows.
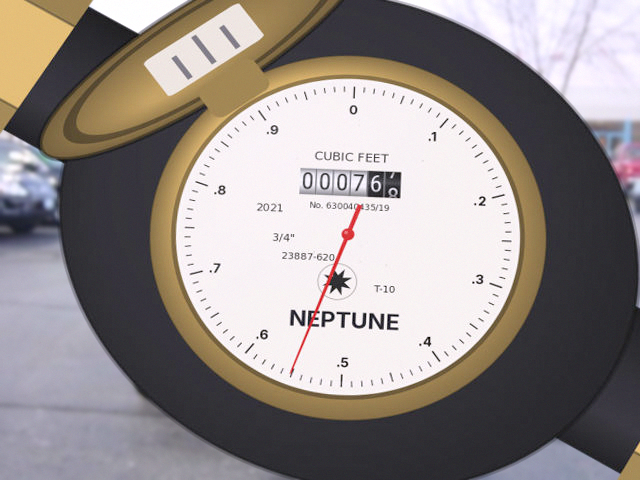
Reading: 767.55 ft³
